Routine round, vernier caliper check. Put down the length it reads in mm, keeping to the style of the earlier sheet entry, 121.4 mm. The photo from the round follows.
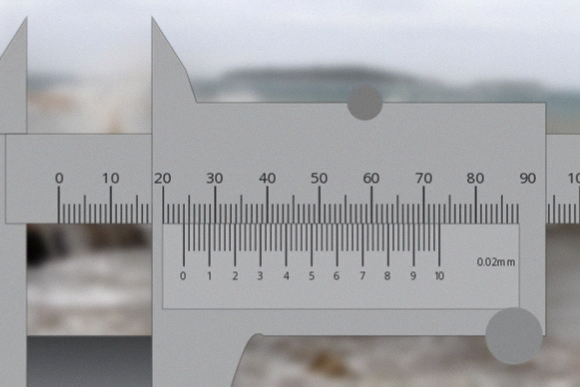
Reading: 24.0 mm
